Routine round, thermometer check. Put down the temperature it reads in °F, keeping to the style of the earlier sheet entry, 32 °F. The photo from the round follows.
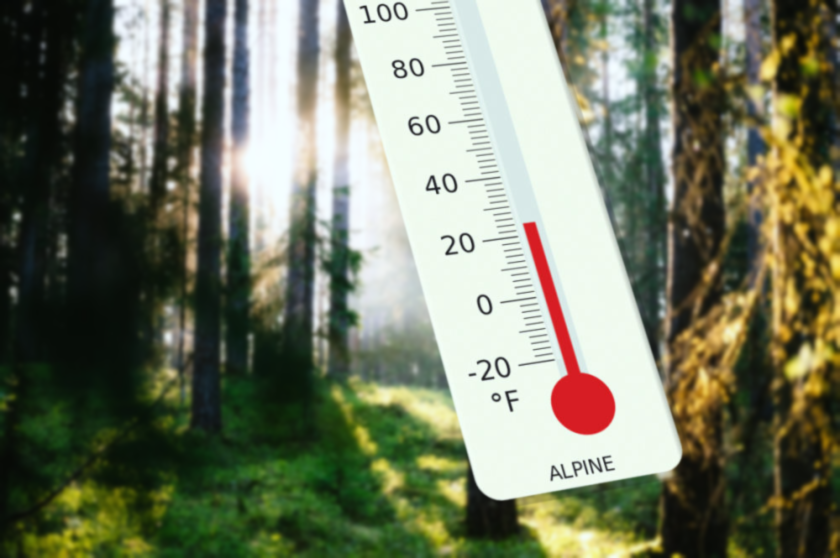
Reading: 24 °F
